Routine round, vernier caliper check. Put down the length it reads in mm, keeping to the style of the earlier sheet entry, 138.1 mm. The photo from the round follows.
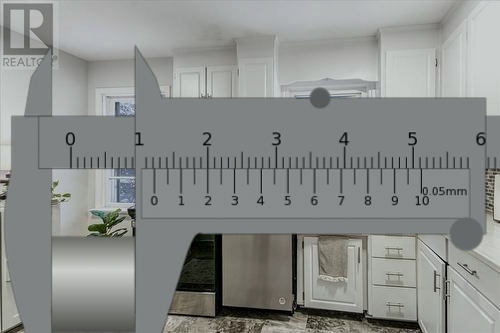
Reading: 12.2 mm
